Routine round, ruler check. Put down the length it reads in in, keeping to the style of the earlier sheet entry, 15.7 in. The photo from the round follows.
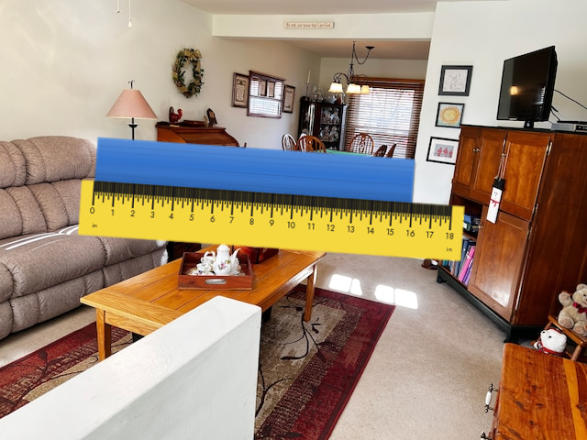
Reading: 16 in
